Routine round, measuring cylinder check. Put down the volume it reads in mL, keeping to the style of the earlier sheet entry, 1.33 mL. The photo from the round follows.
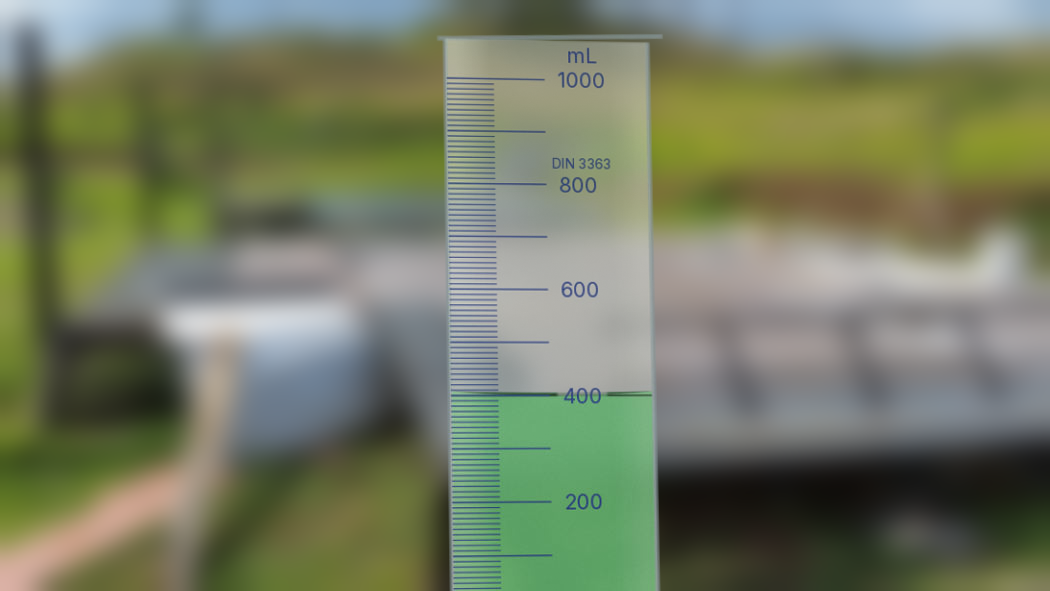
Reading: 400 mL
